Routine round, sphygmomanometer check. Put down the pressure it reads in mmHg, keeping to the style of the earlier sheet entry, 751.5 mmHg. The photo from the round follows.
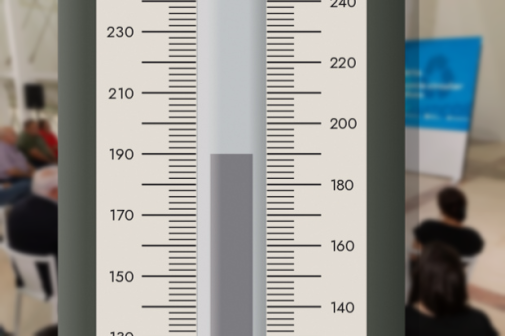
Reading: 190 mmHg
